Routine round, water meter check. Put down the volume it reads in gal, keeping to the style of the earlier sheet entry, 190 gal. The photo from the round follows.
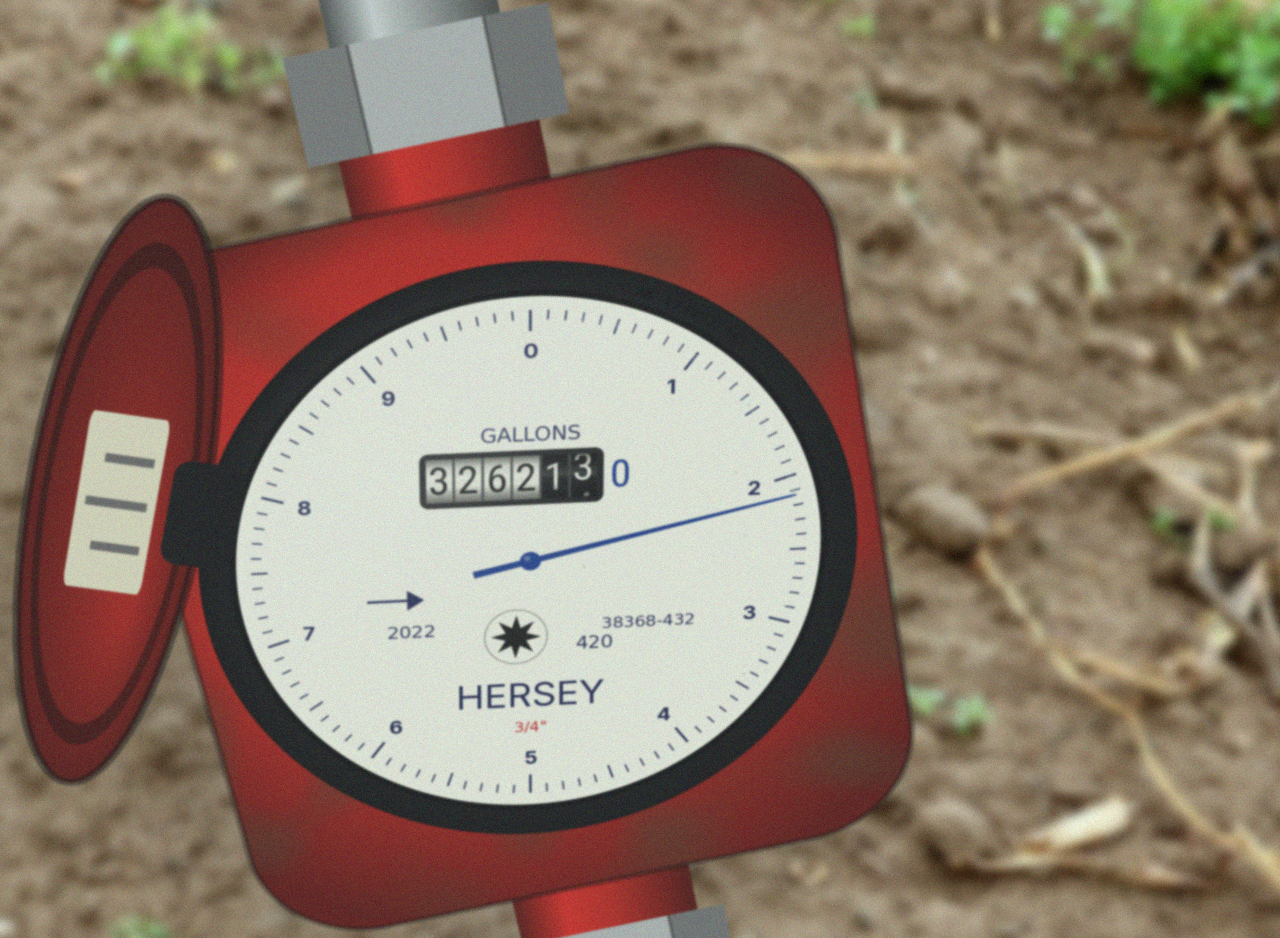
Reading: 3262132.1 gal
